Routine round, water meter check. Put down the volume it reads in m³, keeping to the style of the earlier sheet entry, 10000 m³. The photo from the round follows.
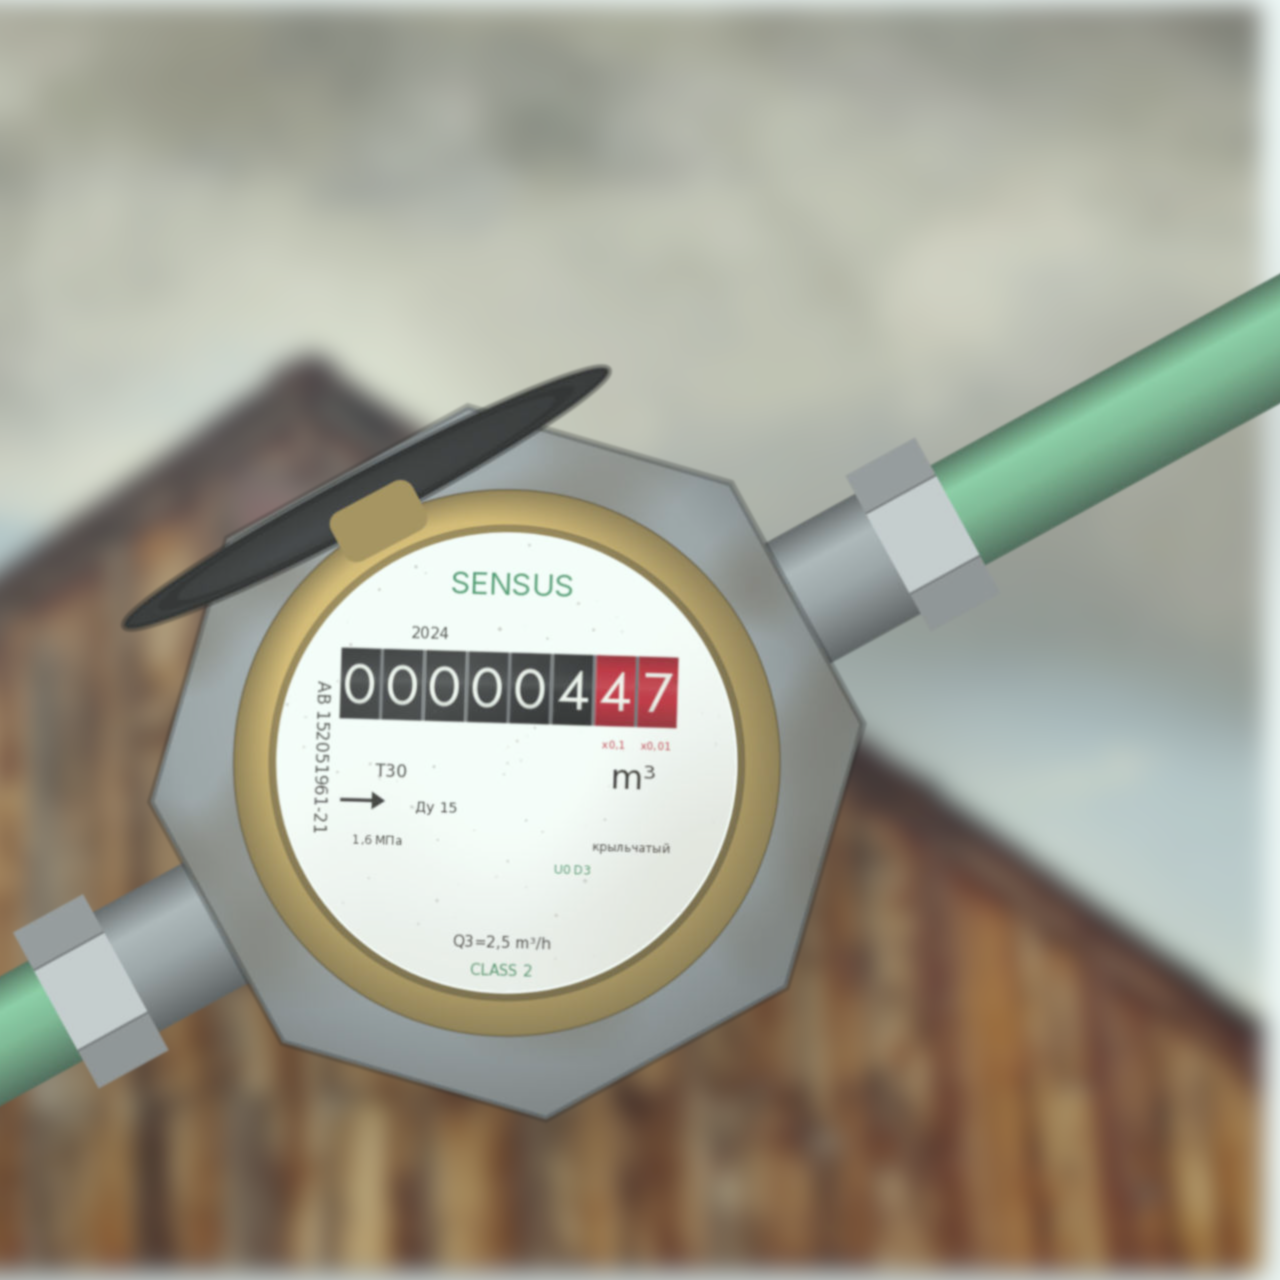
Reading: 4.47 m³
